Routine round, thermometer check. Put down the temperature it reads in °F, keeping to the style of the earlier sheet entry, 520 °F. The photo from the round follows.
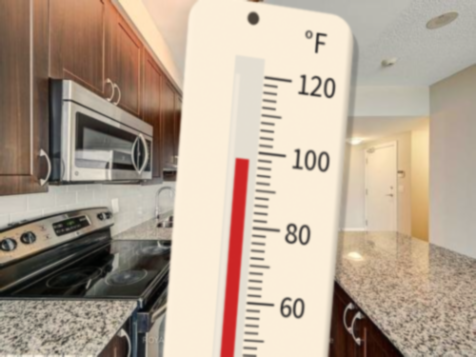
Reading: 98 °F
